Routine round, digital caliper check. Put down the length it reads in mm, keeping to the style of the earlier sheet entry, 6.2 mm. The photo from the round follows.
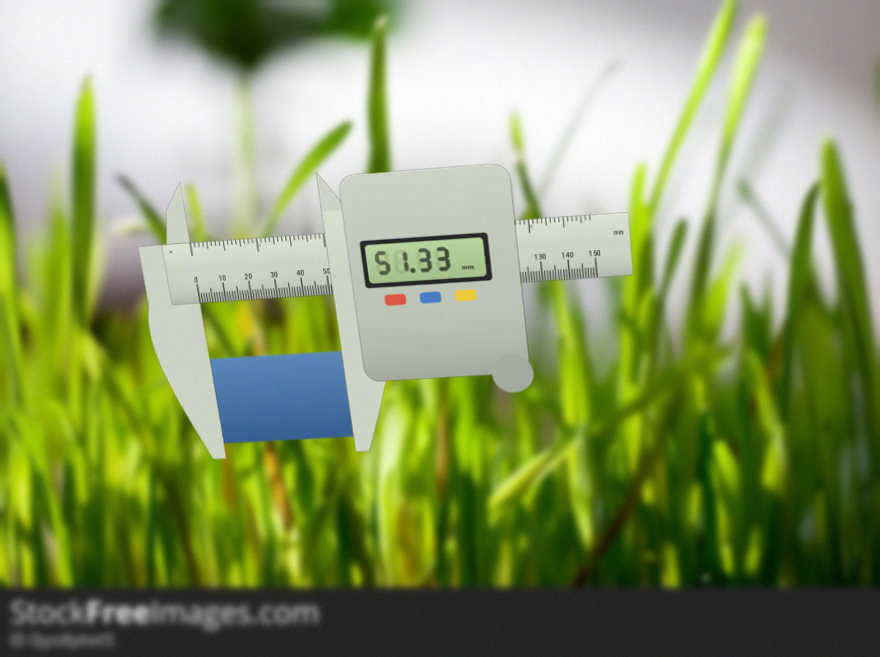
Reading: 51.33 mm
